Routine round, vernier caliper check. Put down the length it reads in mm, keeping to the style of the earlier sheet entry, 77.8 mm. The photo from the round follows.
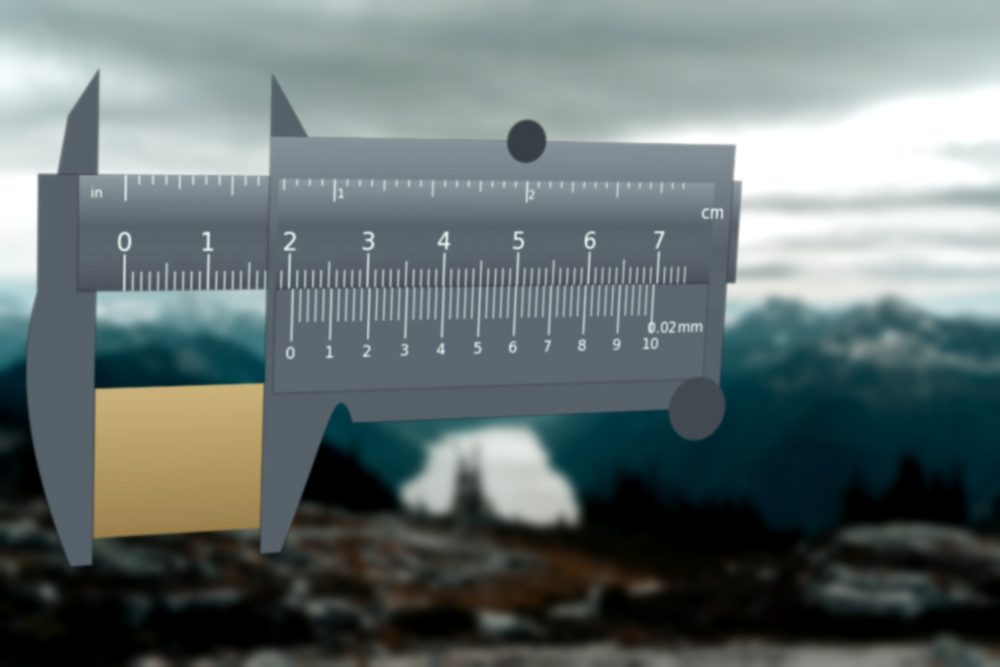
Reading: 20.5 mm
